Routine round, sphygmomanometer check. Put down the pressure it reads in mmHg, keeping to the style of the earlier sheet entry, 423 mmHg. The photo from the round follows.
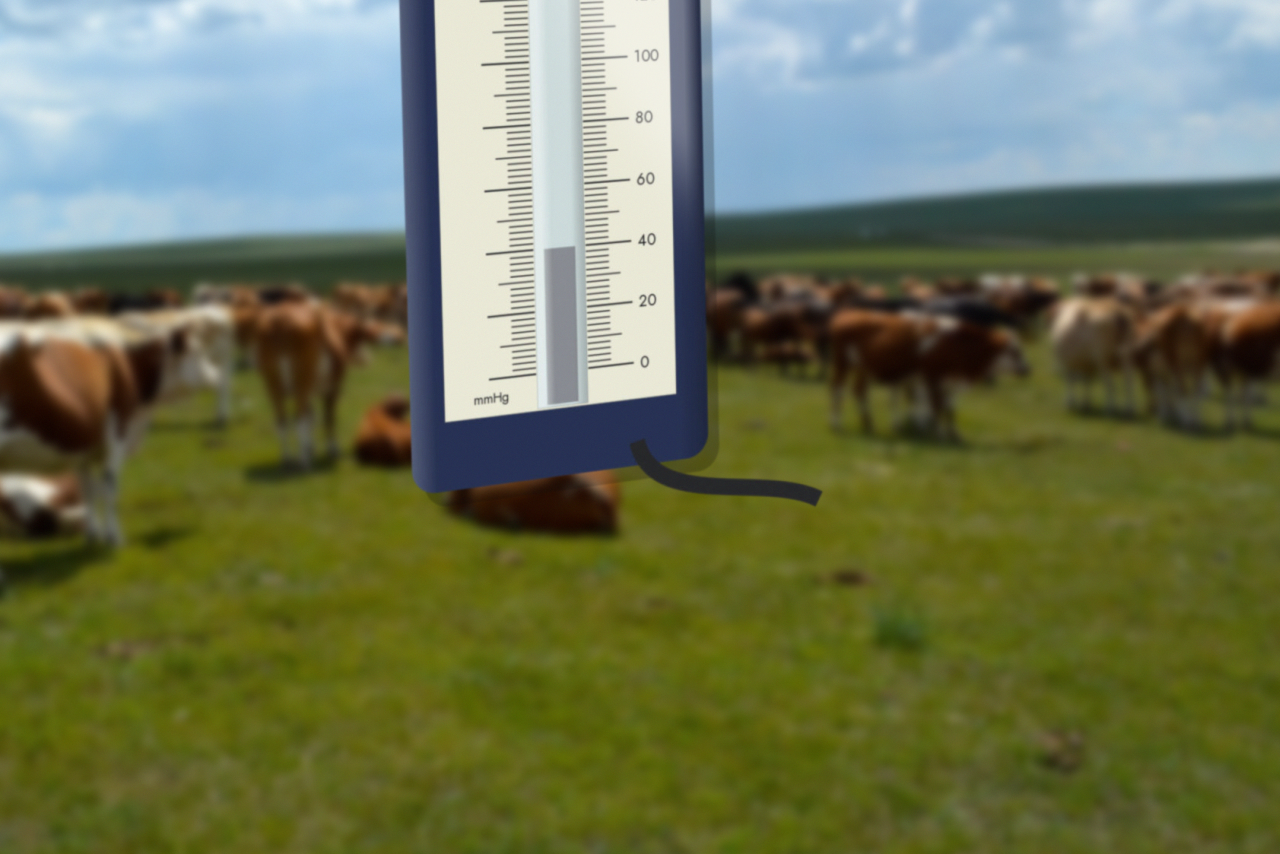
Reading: 40 mmHg
